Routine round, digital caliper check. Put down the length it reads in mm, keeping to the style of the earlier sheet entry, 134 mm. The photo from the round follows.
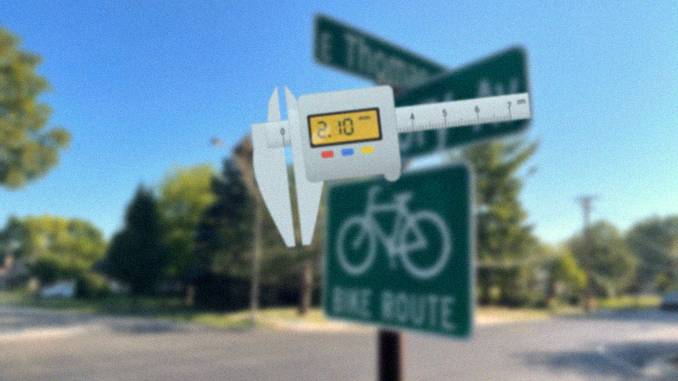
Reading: 2.10 mm
